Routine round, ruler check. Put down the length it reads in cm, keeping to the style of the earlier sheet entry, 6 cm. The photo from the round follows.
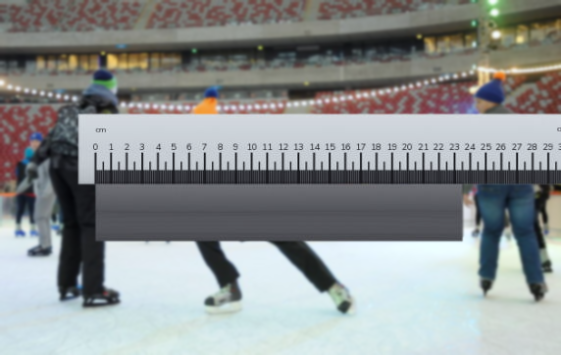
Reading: 23.5 cm
